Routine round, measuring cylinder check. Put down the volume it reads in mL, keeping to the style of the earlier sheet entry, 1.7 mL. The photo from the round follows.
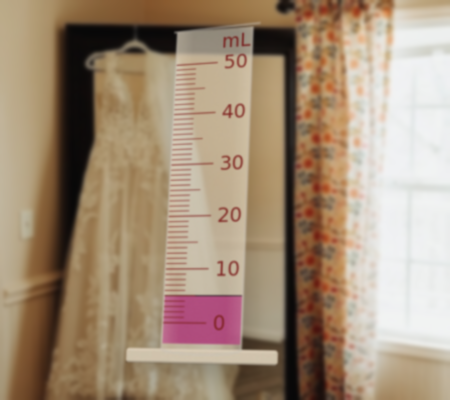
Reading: 5 mL
